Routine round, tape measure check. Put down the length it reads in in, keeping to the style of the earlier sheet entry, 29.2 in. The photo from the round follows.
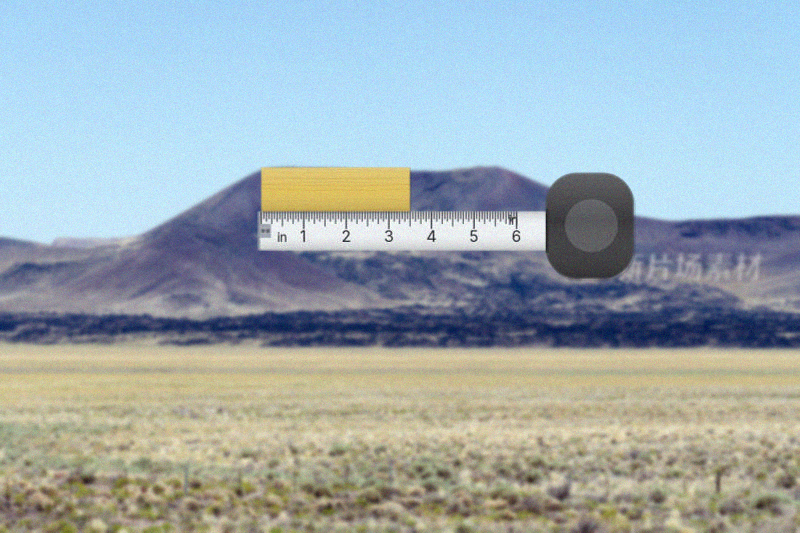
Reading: 3.5 in
